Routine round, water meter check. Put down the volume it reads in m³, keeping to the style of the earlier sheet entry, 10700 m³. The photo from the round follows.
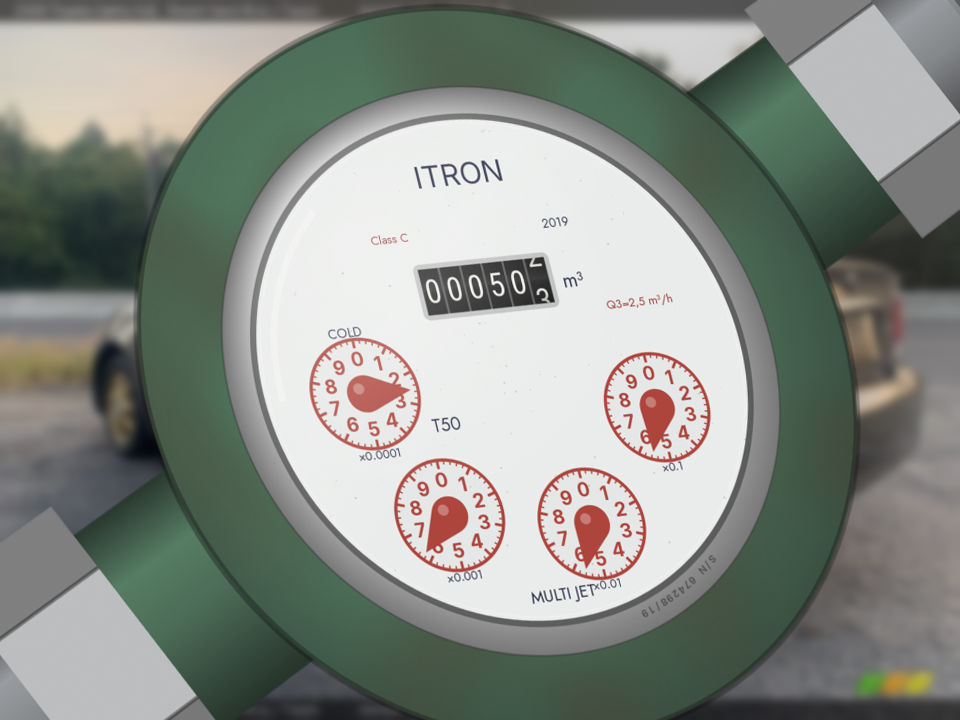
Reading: 502.5562 m³
